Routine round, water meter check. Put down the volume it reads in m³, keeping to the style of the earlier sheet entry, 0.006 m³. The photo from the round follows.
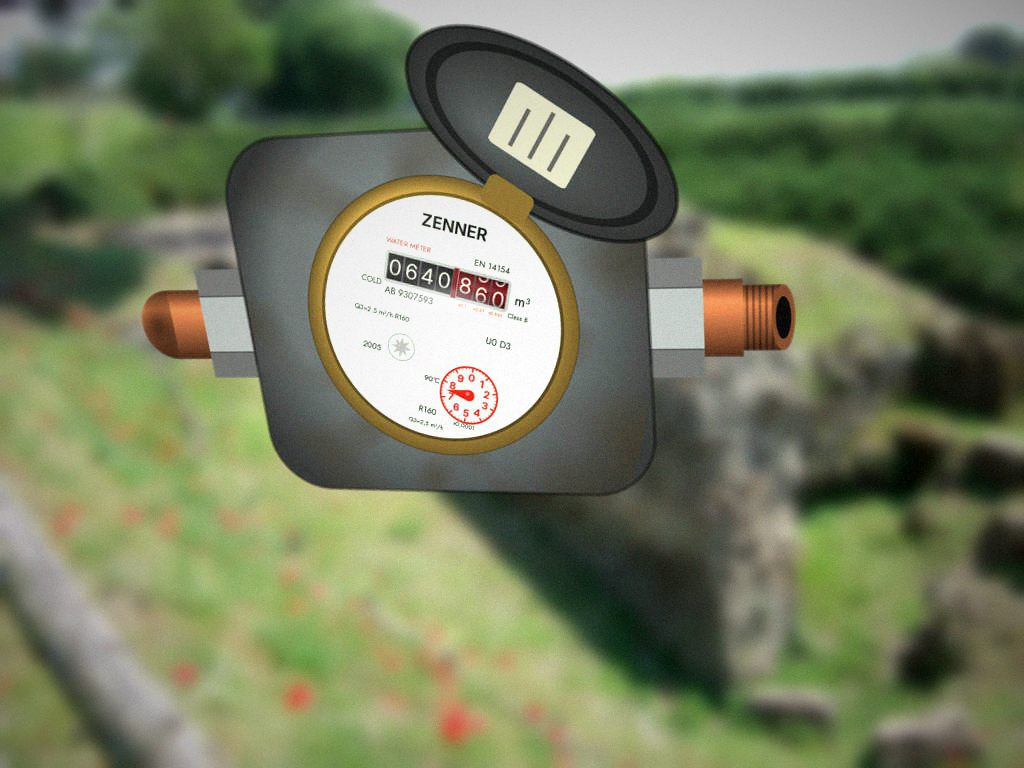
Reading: 640.8597 m³
